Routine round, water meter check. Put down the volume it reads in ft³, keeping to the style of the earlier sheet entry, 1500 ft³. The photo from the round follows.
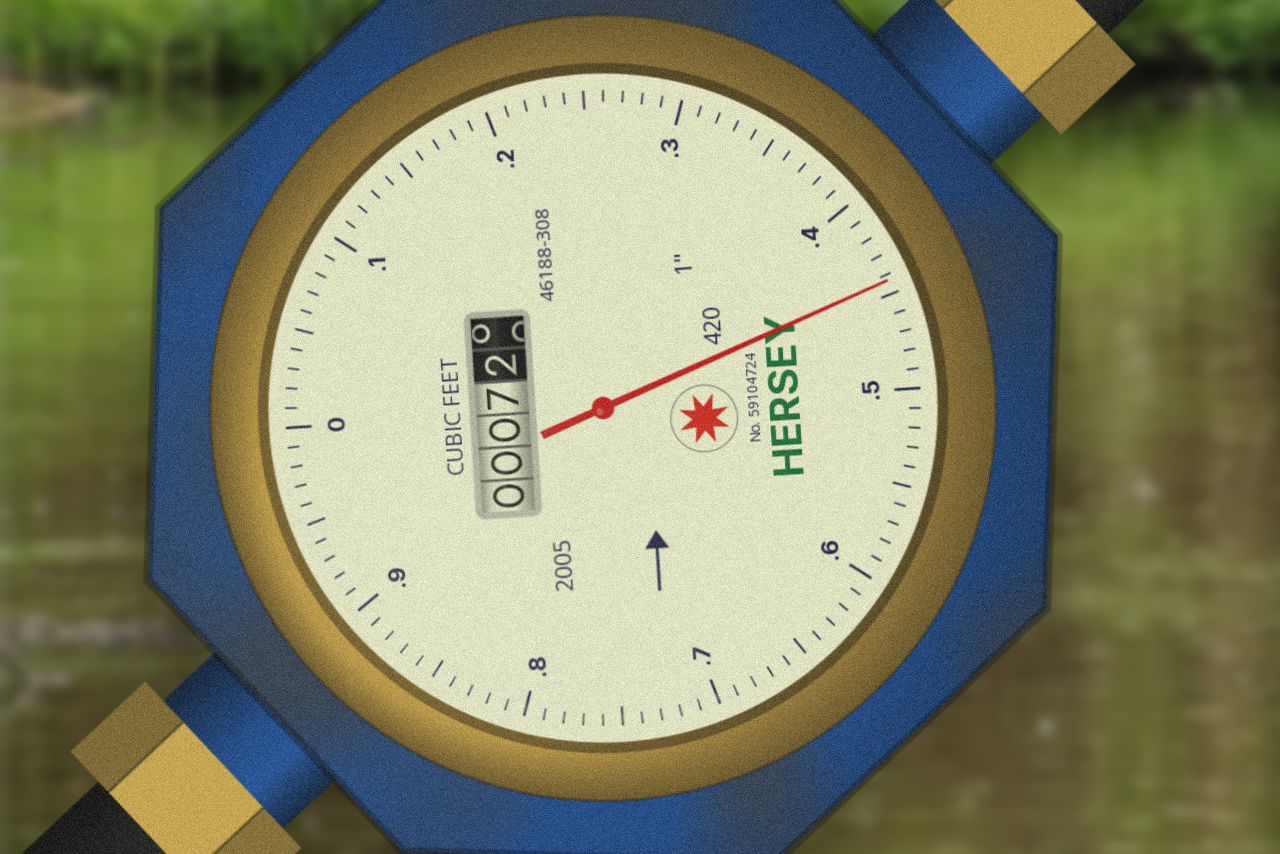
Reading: 728.44 ft³
